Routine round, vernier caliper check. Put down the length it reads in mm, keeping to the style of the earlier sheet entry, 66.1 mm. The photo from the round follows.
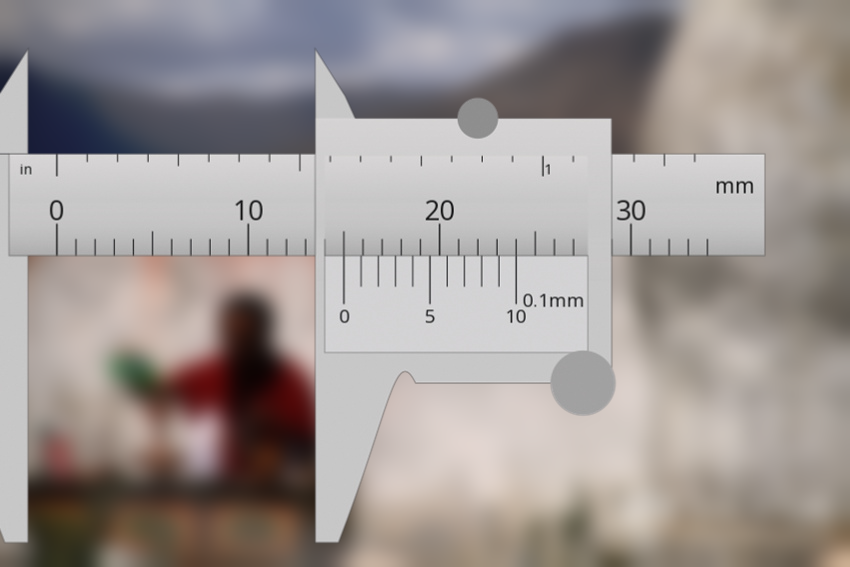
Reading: 15.0 mm
